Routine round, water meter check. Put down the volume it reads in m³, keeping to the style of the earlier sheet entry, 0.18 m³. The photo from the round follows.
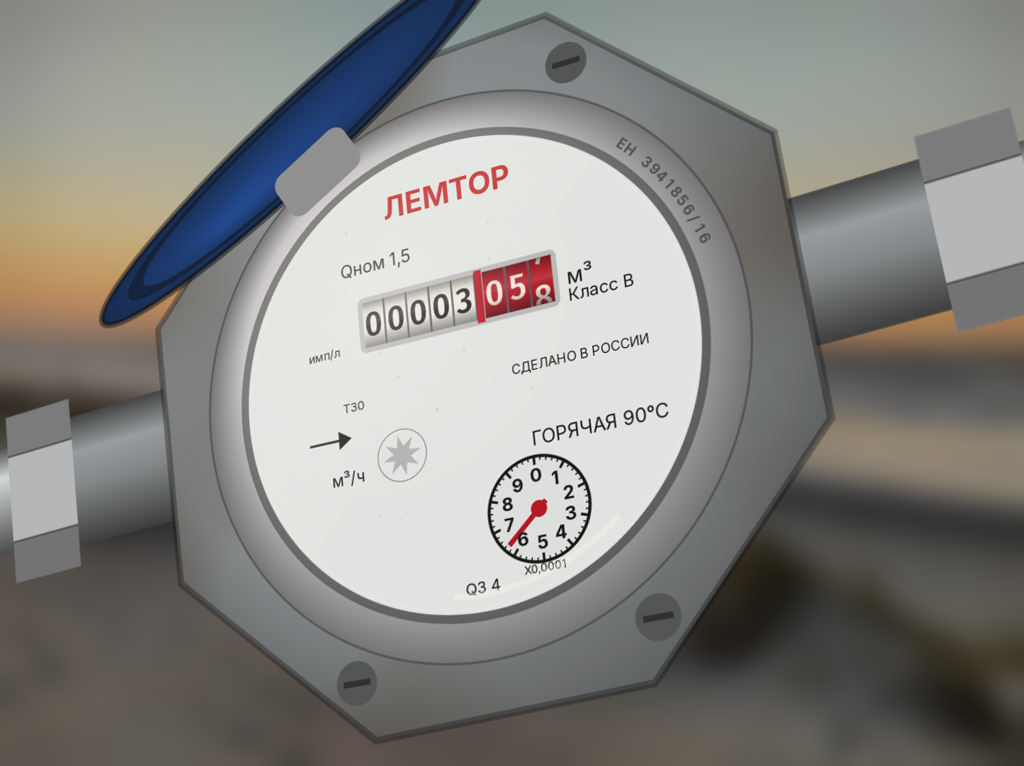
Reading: 3.0576 m³
